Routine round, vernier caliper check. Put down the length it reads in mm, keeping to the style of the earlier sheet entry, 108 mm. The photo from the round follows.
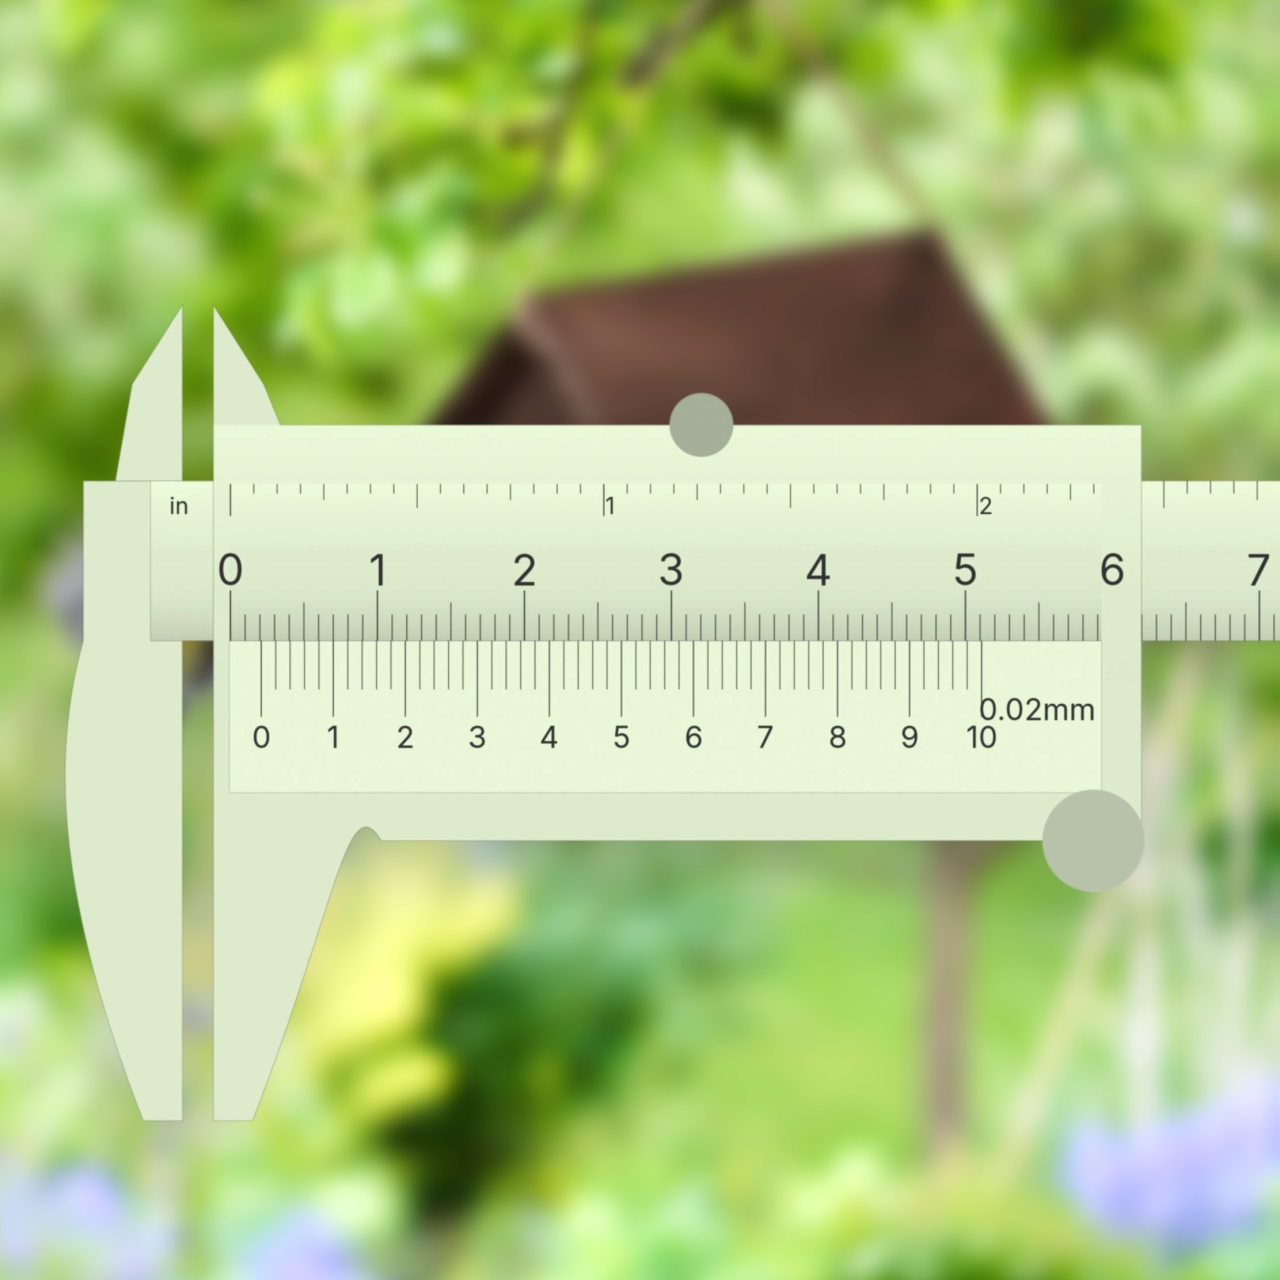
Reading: 2.1 mm
